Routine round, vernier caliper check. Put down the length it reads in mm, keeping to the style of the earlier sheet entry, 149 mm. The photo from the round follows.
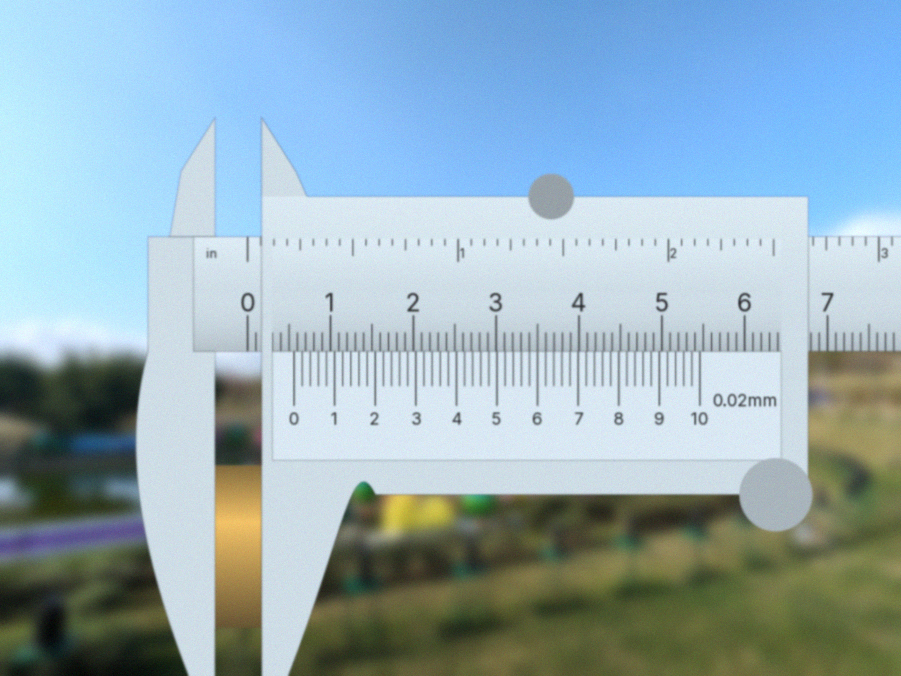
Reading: 5.6 mm
